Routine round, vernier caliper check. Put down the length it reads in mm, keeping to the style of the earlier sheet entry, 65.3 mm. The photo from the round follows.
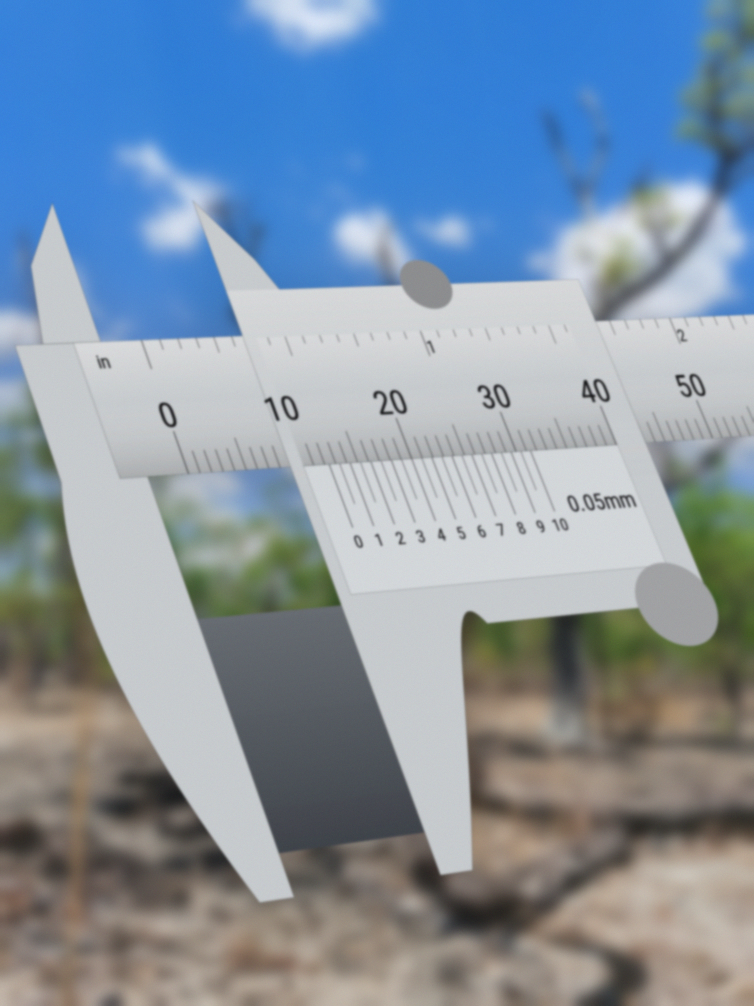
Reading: 12.4 mm
